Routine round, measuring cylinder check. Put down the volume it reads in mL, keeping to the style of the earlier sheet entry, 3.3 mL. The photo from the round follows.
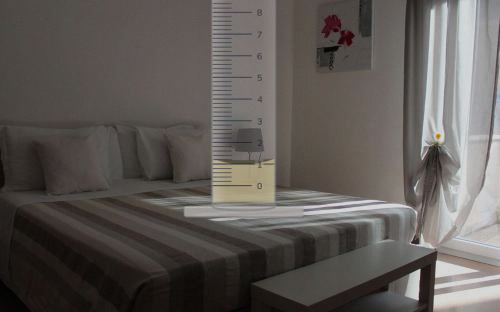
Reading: 1 mL
